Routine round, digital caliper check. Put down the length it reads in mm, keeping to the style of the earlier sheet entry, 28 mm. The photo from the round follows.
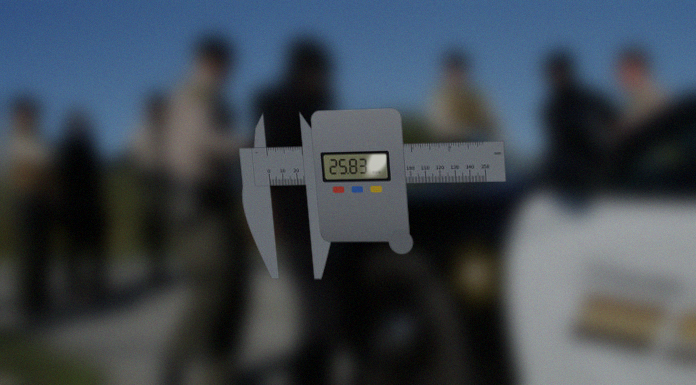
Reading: 25.83 mm
